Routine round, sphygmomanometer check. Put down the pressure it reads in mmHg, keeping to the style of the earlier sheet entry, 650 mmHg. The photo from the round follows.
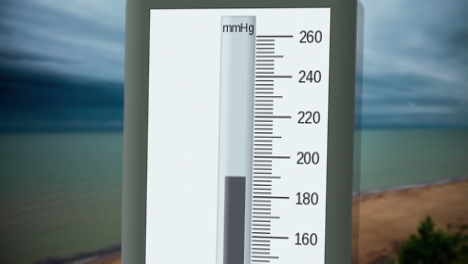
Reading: 190 mmHg
